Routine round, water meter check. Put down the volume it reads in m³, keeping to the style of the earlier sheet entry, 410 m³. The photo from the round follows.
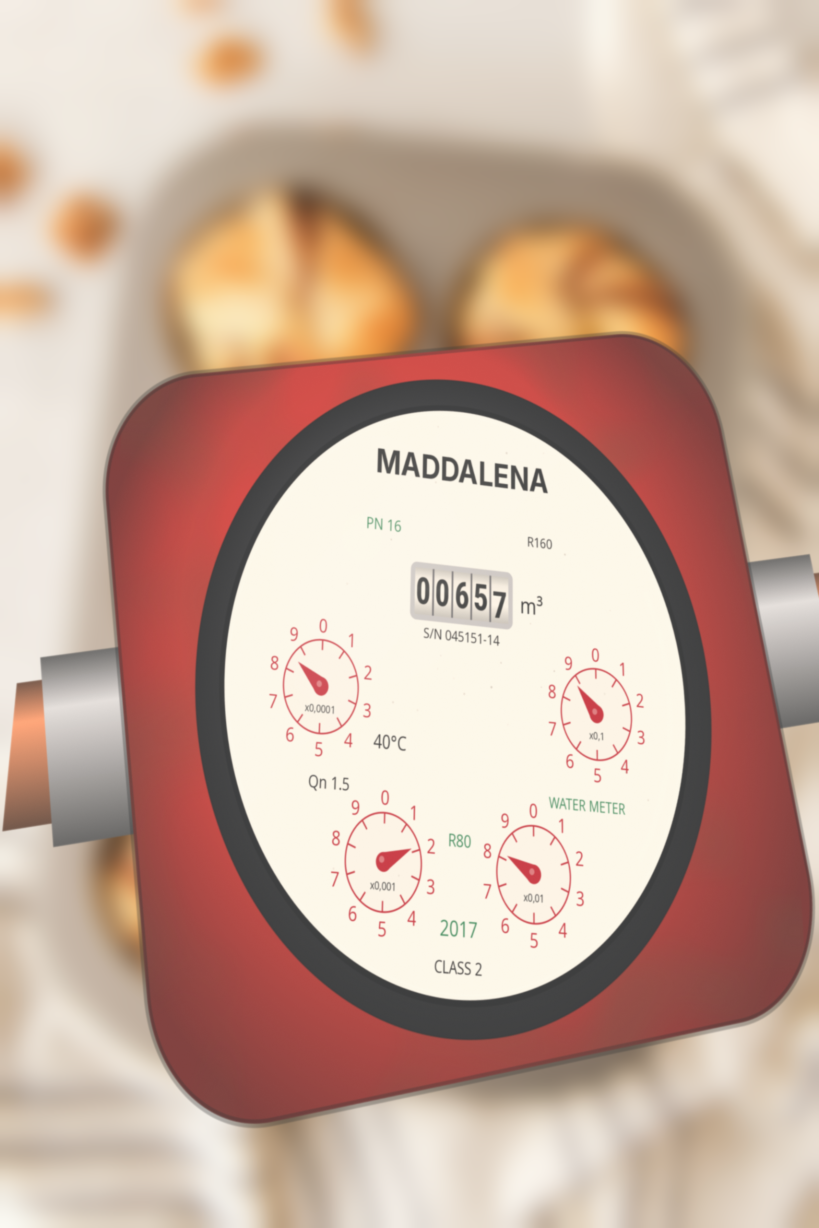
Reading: 656.8818 m³
